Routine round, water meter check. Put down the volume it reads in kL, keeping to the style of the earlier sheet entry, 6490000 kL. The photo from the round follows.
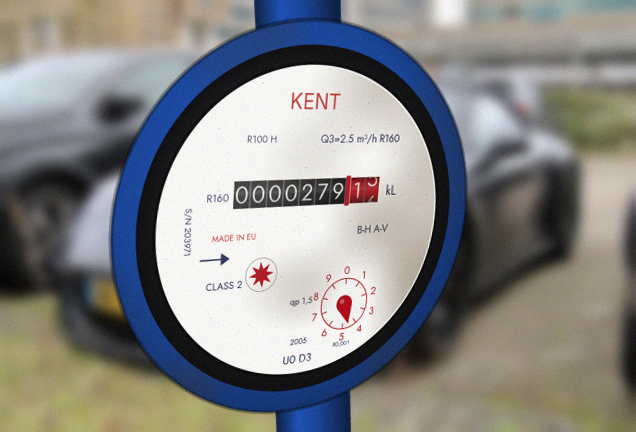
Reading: 279.154 kL
